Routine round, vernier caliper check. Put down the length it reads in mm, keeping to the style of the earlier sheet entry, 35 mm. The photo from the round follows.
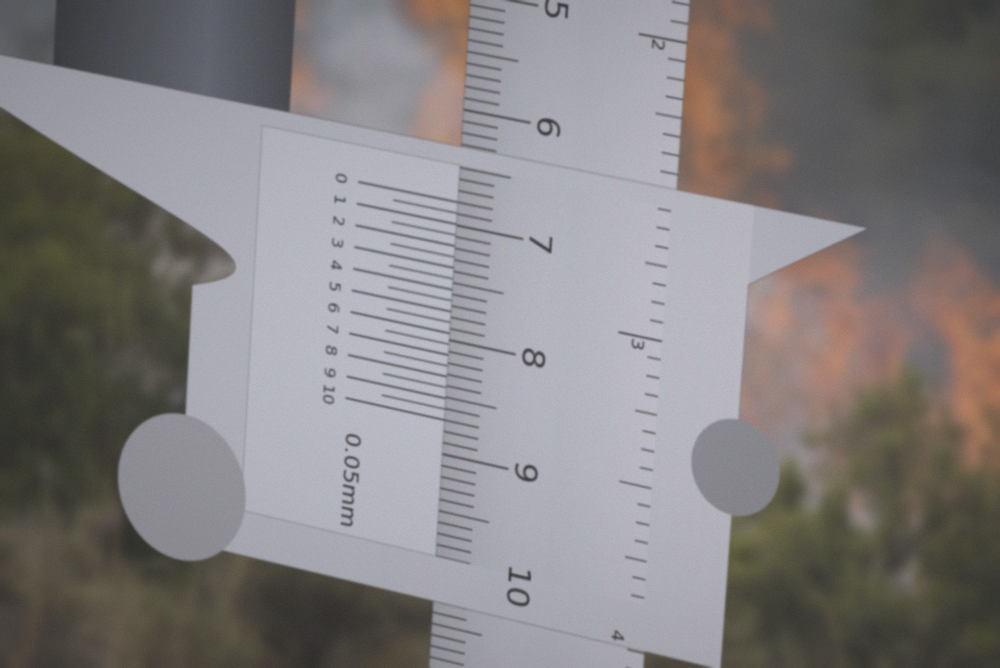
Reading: 68.0 mm
